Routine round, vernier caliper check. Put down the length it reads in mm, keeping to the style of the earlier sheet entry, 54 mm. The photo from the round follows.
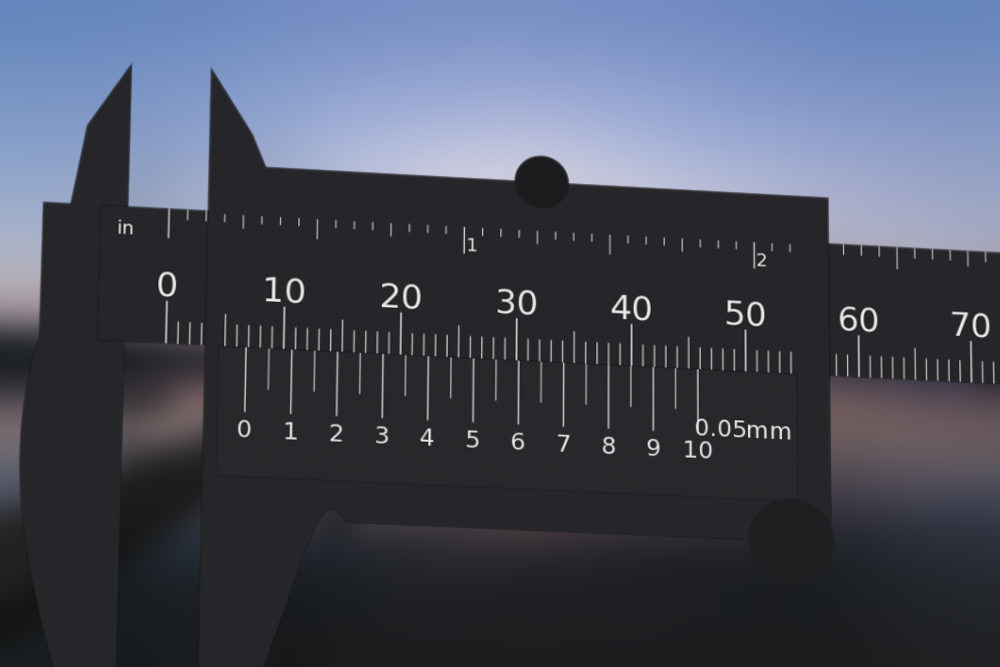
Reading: 6.8 mm
